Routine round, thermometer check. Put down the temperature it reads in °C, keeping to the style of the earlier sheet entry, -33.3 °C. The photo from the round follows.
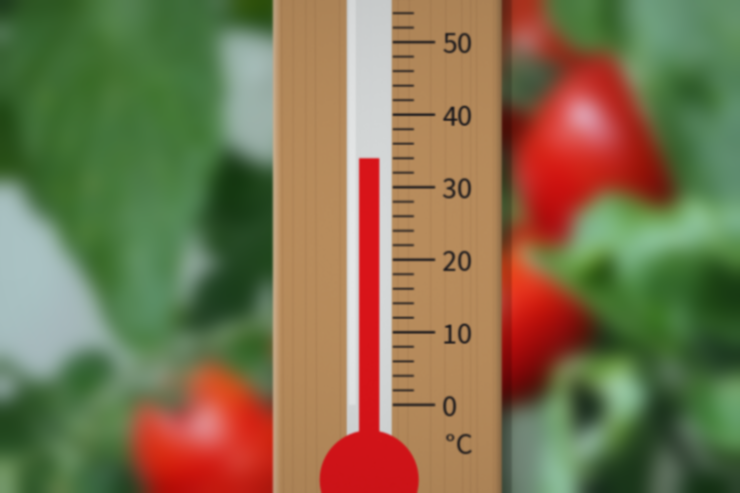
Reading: 34 °C
